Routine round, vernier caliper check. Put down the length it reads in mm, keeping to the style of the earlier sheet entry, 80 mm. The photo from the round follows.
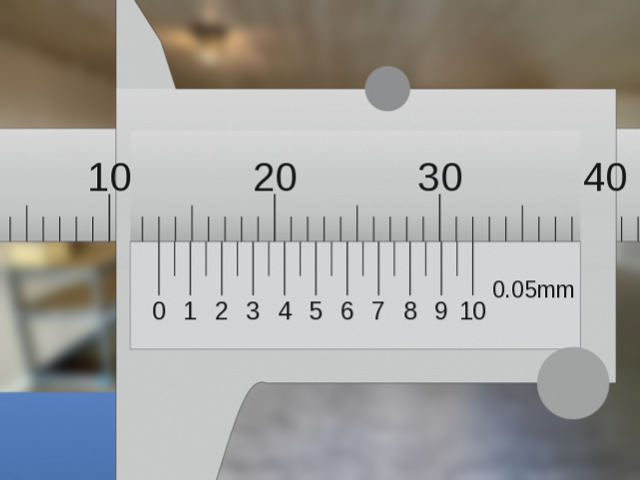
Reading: 13.0 mm
